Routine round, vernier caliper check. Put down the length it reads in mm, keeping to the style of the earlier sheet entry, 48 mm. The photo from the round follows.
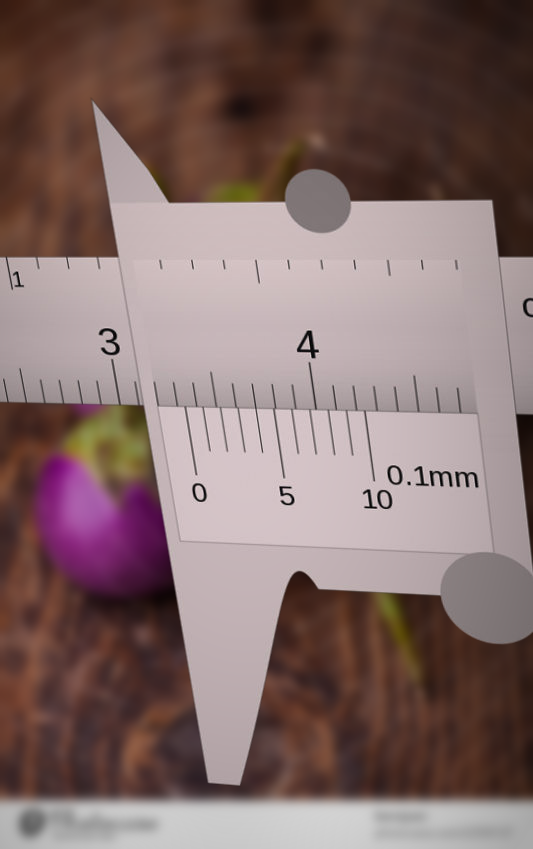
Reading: 33.4 mm
